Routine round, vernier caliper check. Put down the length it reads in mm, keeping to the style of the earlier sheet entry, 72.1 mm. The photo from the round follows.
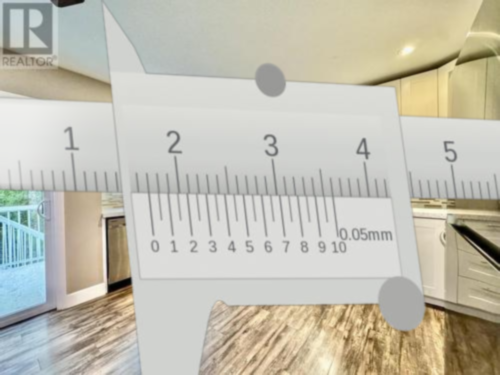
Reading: 17.0 mm
